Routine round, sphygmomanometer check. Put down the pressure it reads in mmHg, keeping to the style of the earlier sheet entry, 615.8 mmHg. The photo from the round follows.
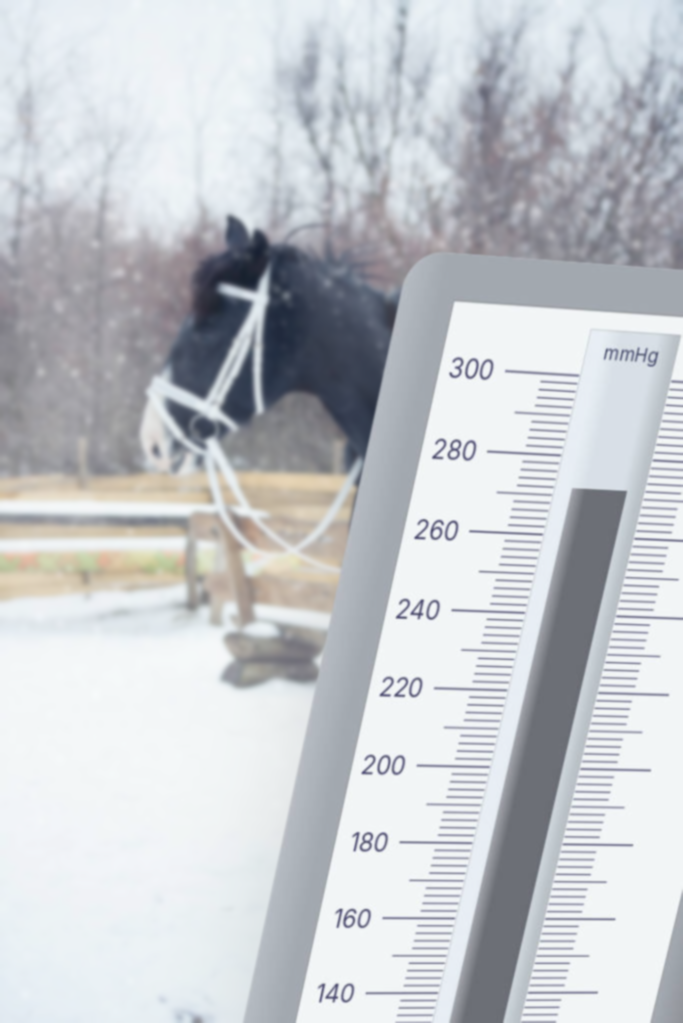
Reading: 272 mmHg
